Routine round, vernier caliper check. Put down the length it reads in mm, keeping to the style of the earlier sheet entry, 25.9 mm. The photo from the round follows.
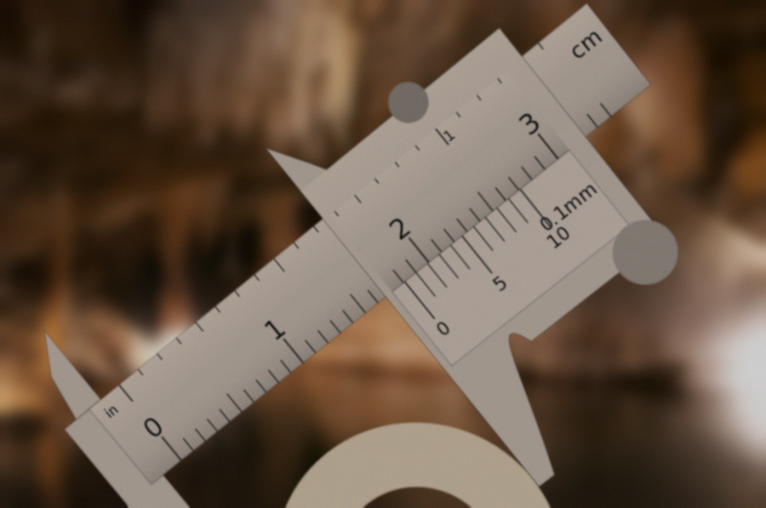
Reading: 18.1 mm
